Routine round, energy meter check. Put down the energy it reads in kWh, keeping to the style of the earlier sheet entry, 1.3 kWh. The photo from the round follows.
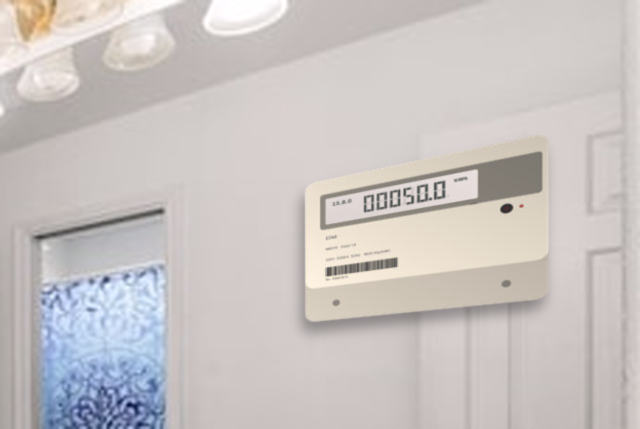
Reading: 50.0 kWh
